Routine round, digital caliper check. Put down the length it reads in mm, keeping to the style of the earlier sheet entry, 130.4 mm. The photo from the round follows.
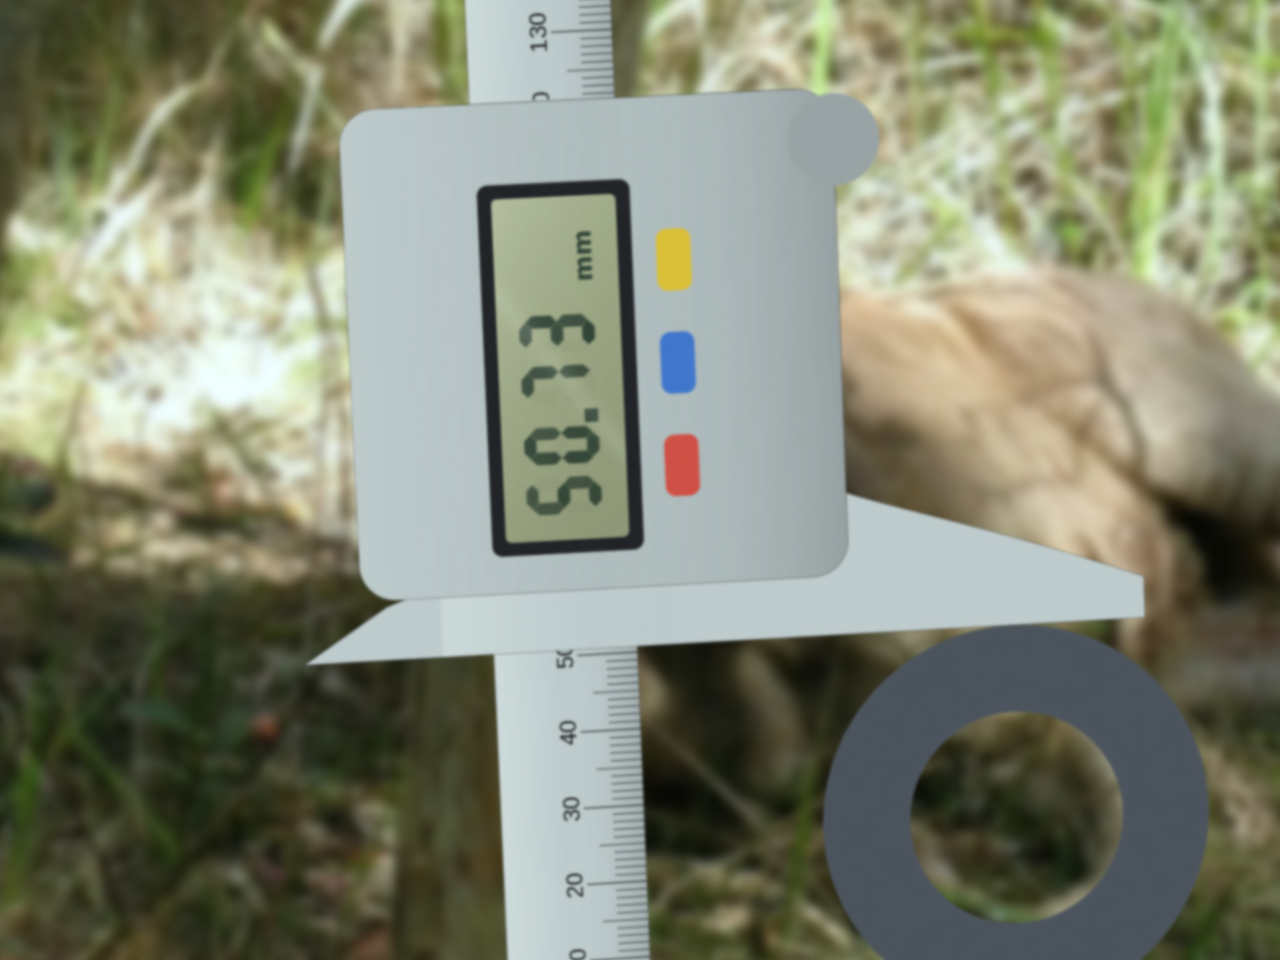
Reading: 50.73 mm
